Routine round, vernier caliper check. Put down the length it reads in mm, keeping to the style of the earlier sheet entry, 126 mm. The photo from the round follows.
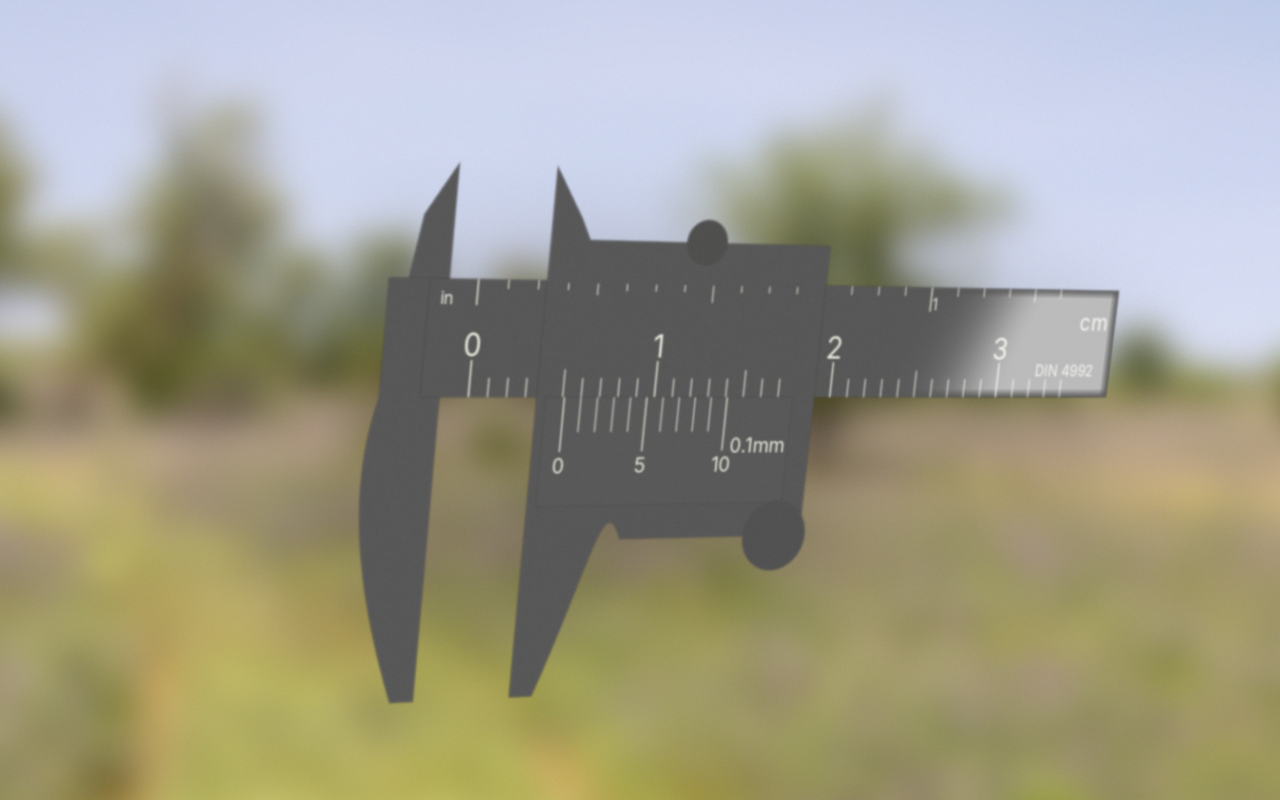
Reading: 5.1 mm
